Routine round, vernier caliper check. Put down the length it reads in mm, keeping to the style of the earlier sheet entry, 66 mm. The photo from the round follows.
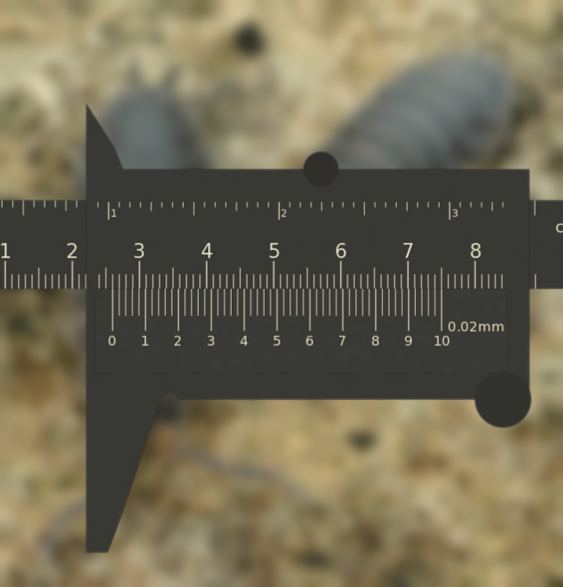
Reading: 26.0 mm
